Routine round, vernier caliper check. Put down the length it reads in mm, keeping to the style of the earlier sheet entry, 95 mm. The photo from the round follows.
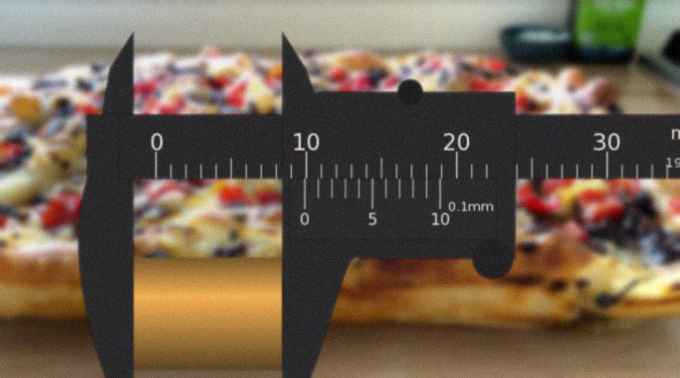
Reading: 9.9 mm
